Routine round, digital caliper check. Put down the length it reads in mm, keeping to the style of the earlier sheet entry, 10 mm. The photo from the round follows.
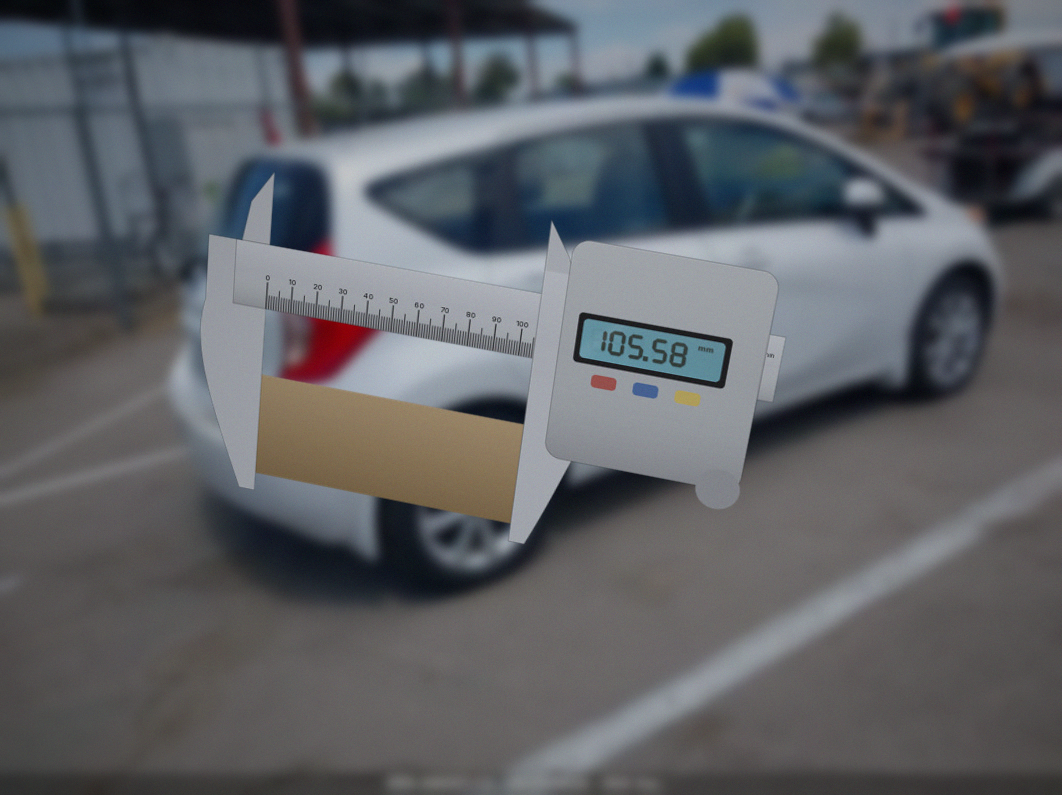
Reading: 105.58 mm
